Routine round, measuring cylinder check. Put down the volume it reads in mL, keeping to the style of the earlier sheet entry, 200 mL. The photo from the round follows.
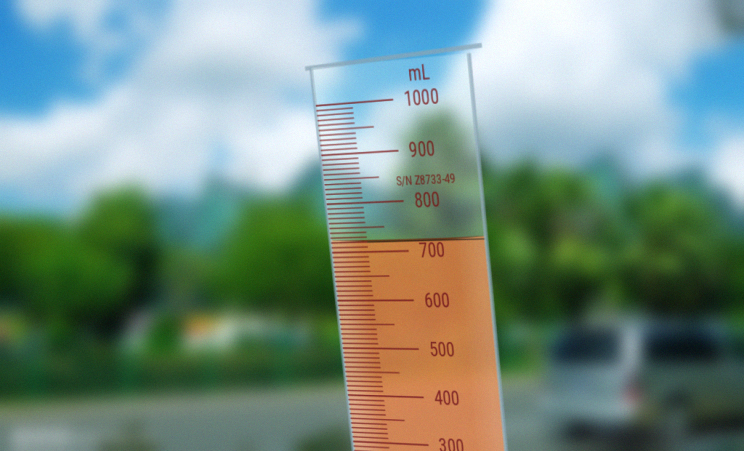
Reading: 720 mL
